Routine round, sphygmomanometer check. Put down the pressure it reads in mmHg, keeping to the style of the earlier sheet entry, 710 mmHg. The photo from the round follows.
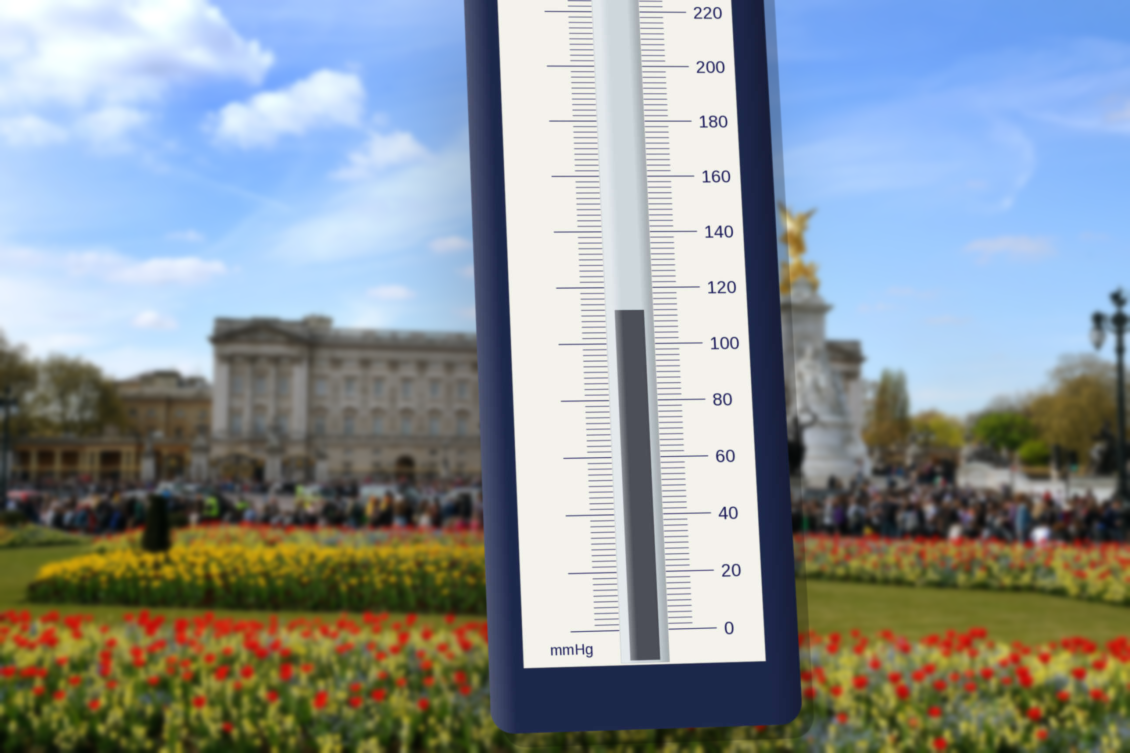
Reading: 112 mmHg
